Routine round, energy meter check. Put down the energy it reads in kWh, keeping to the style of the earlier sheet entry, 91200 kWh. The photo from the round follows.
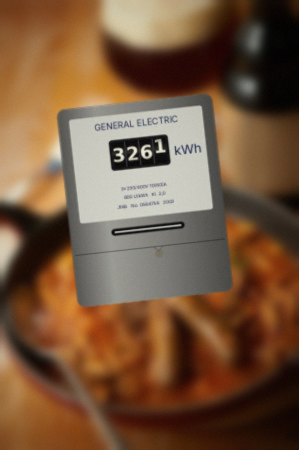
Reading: 3261 kWh
